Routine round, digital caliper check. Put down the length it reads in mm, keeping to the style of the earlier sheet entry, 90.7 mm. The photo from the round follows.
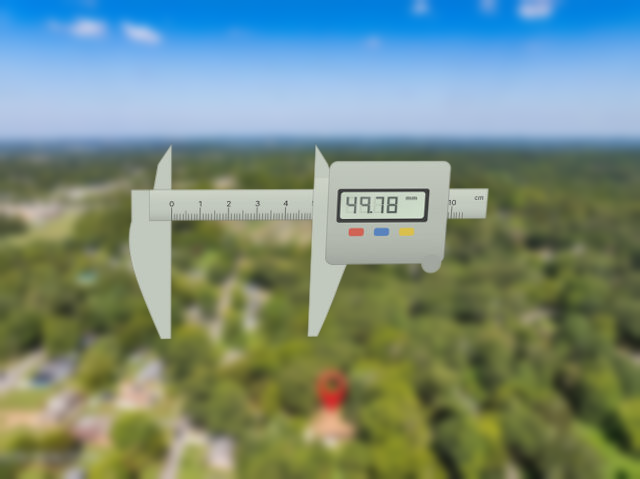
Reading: 49.78 mm
